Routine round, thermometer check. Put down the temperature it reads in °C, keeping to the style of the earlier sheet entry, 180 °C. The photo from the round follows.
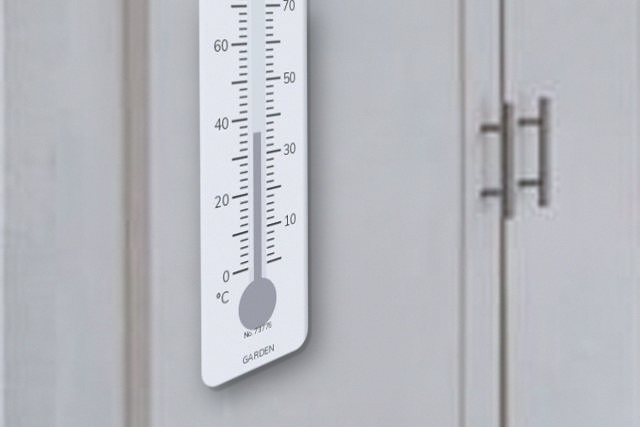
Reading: 36 °C
